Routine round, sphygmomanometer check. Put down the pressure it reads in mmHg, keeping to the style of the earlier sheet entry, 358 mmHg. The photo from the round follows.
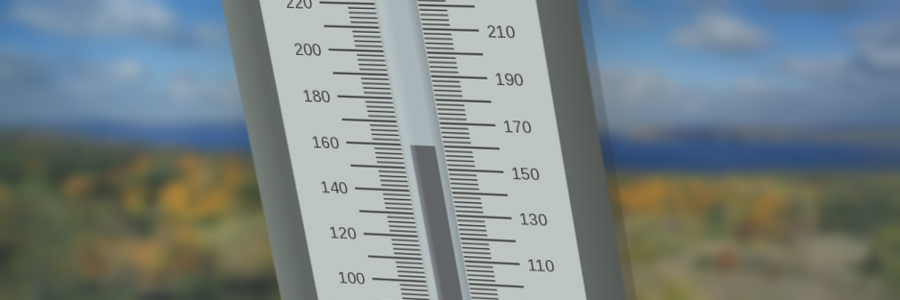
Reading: 160 mmHg
